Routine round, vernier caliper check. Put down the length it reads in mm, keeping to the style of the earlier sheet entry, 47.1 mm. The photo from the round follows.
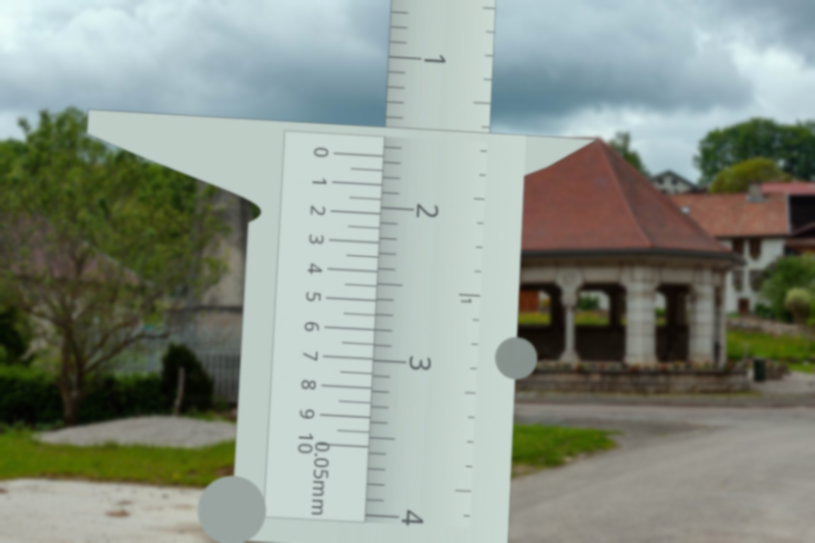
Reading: 16.6 mm
